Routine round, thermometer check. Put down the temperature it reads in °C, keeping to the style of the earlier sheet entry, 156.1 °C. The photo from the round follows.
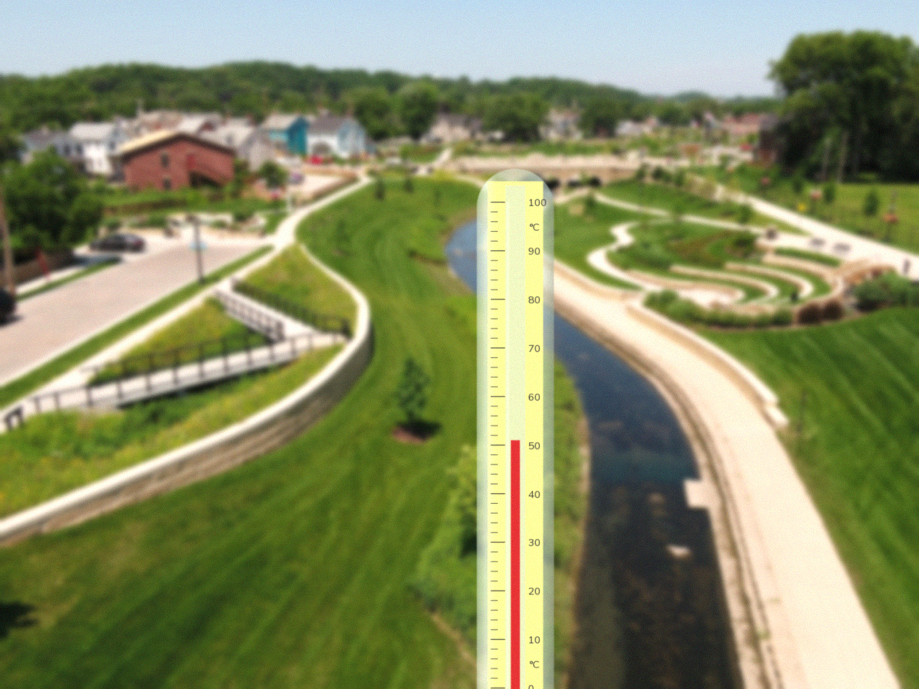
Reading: 51 °C
